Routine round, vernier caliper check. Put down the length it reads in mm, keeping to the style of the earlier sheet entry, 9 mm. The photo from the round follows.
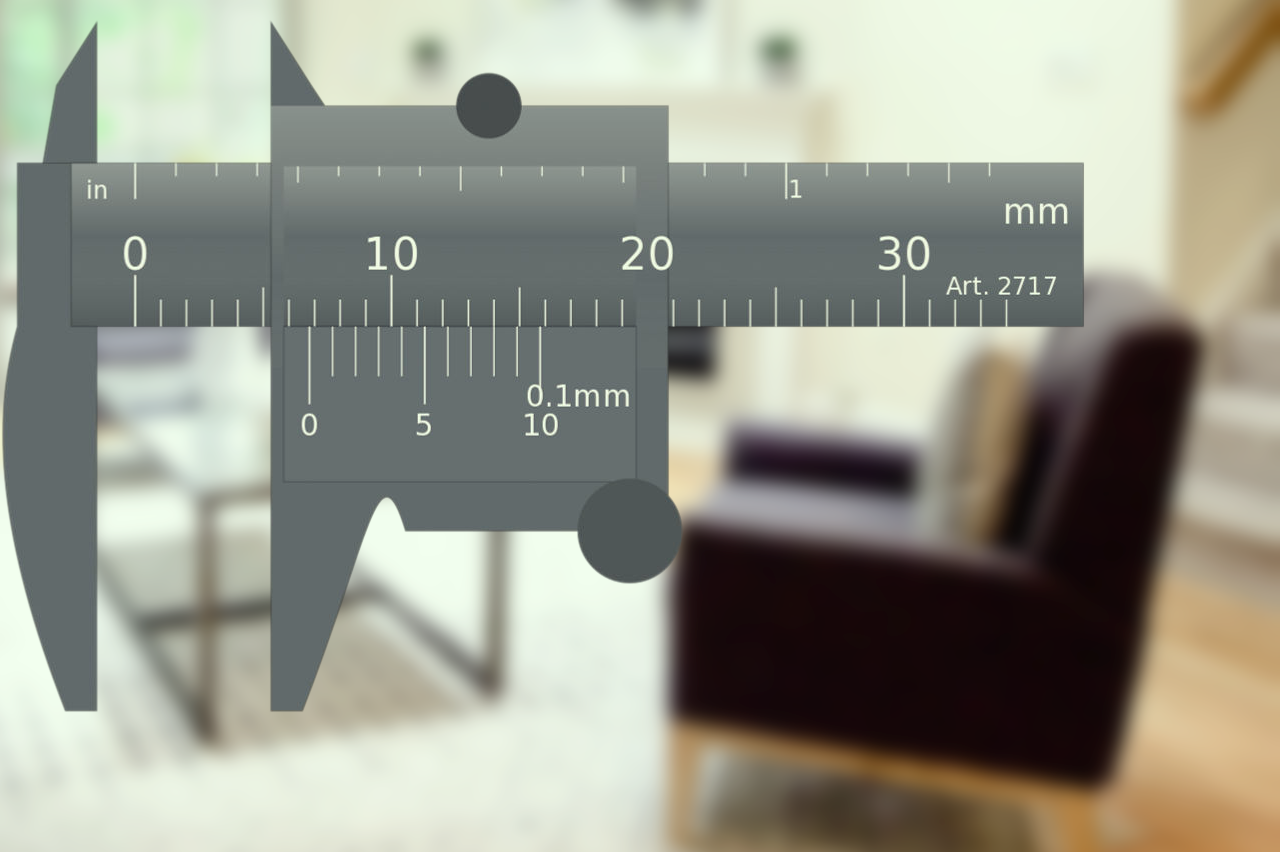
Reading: 6.8 mm
